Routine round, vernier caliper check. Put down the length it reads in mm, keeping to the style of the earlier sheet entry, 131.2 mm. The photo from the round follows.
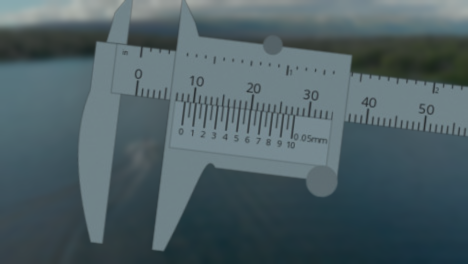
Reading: 8.5 mm
